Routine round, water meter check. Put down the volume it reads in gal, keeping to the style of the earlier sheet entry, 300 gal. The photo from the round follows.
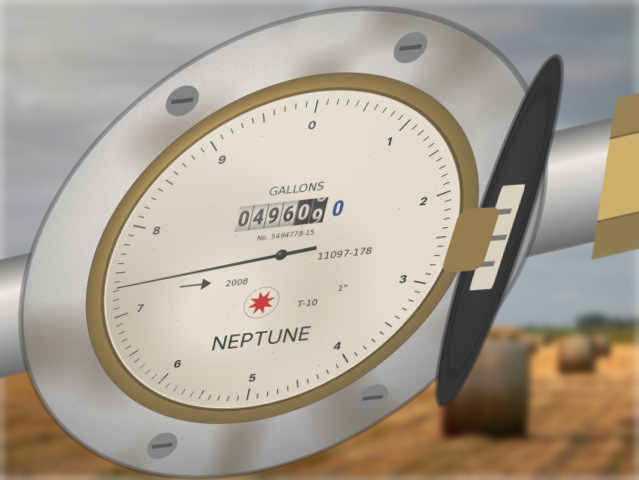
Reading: 496087.3 gal
